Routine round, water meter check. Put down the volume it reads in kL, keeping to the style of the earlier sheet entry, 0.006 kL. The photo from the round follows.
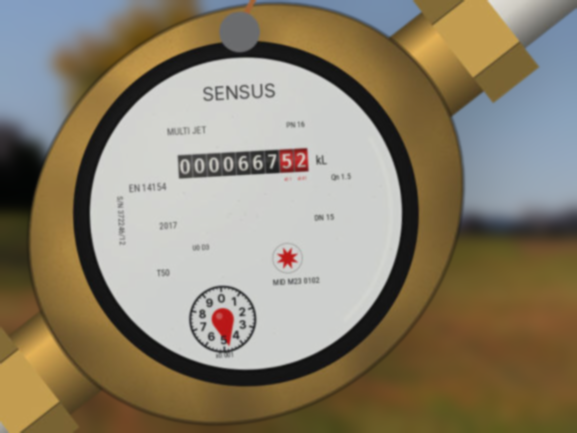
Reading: 667.524 kL
